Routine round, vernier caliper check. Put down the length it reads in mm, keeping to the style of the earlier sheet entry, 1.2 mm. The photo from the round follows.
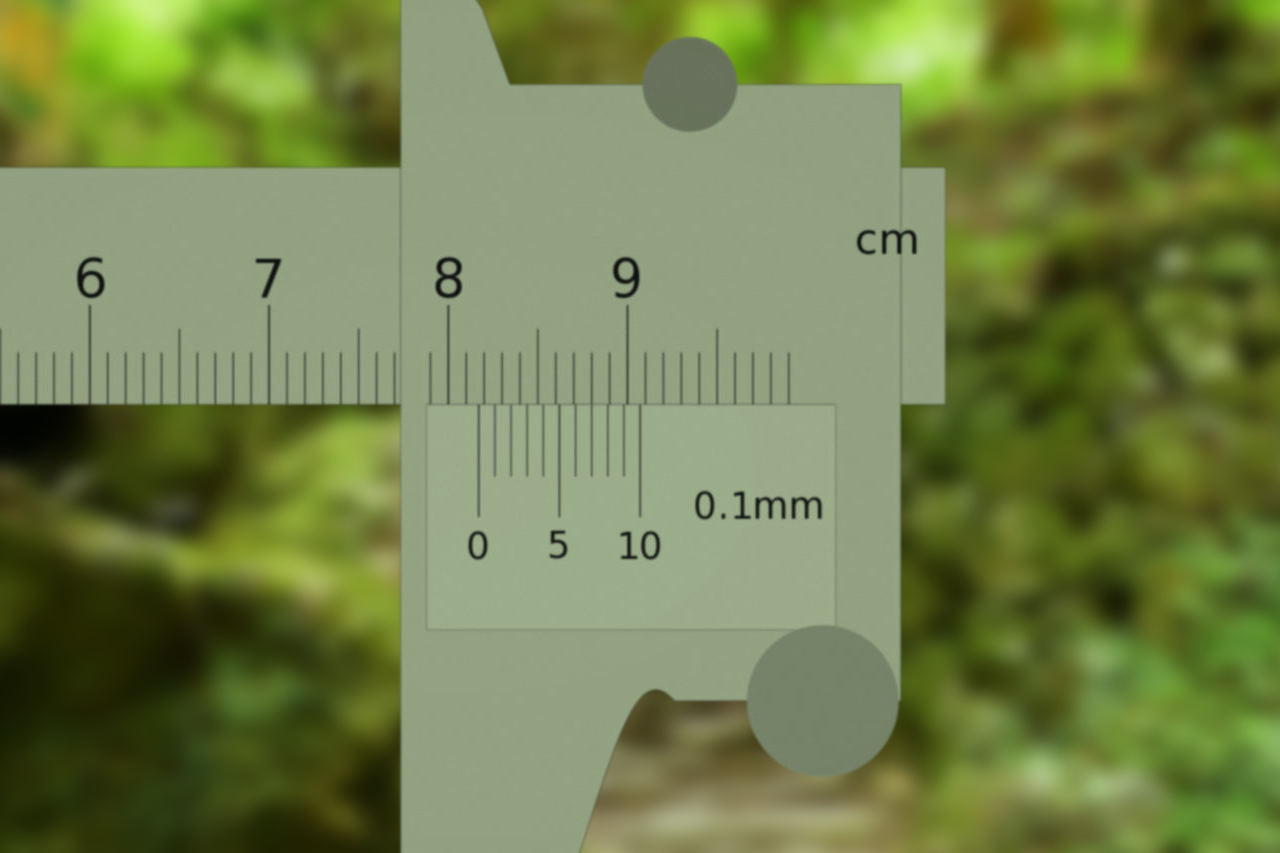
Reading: 81.7 mm
